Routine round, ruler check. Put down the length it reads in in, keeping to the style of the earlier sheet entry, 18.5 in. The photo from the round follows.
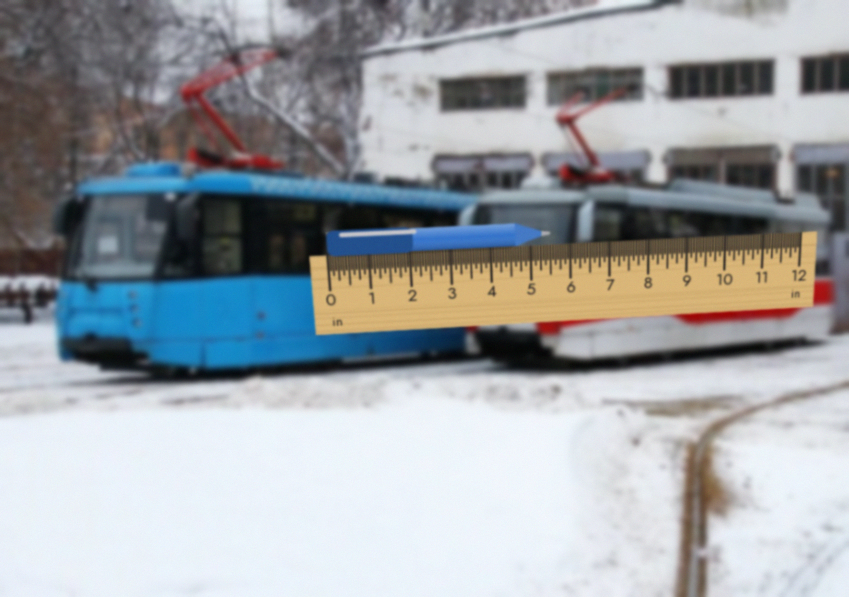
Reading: 5.5 in
